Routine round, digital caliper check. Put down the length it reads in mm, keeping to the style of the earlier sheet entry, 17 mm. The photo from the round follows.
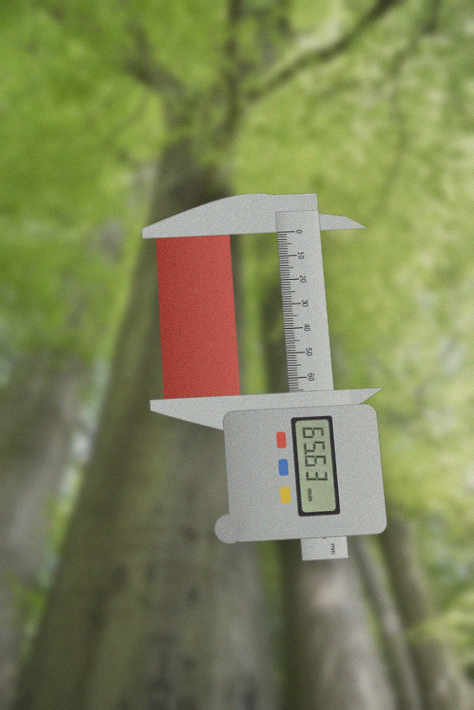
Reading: 65.63 mm
